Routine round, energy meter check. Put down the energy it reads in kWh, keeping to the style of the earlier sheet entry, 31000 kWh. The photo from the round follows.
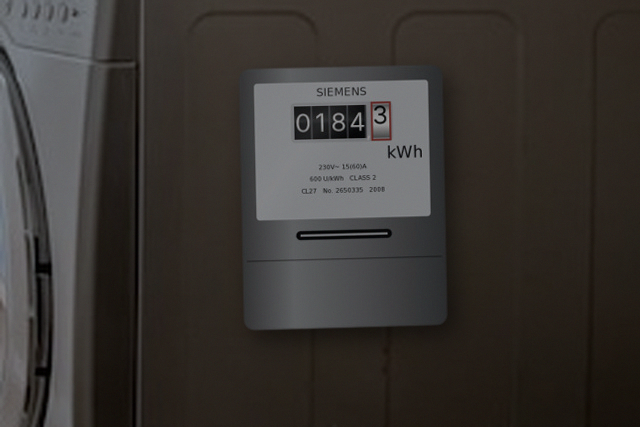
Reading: 184.3 kWh
